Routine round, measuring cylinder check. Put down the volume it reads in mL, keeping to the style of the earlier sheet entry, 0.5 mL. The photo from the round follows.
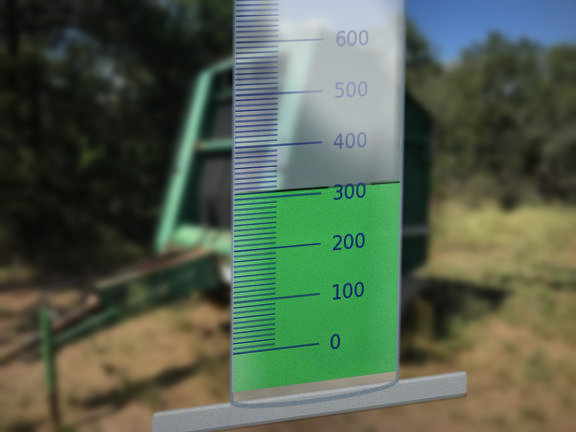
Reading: 310 mL
